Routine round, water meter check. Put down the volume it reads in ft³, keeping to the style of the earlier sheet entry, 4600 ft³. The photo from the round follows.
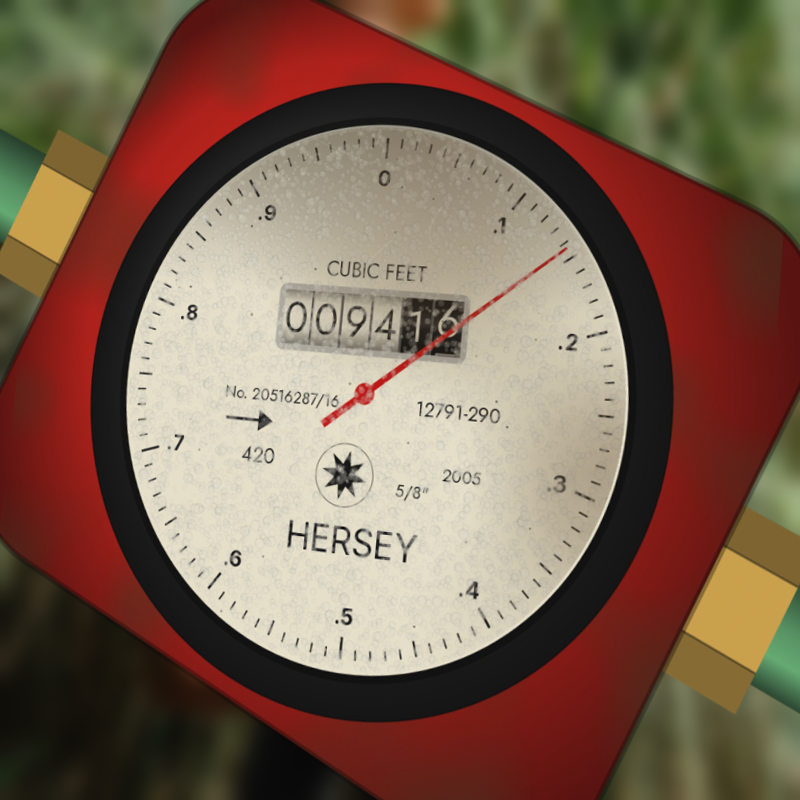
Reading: 9416.14 ft³
